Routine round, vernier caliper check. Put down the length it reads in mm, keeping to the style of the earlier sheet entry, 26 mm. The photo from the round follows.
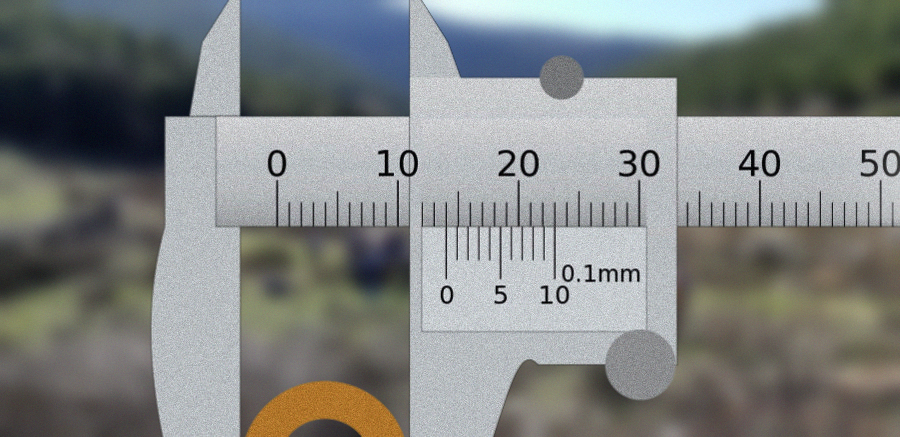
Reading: 14.0 mm
